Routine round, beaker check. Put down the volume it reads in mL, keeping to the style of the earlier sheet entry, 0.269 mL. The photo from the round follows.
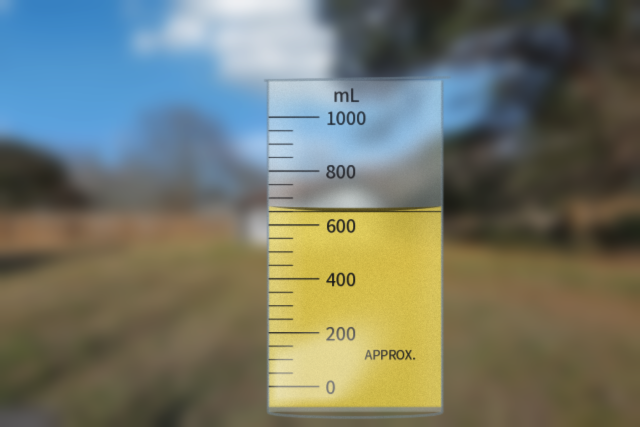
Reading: 650 mL
